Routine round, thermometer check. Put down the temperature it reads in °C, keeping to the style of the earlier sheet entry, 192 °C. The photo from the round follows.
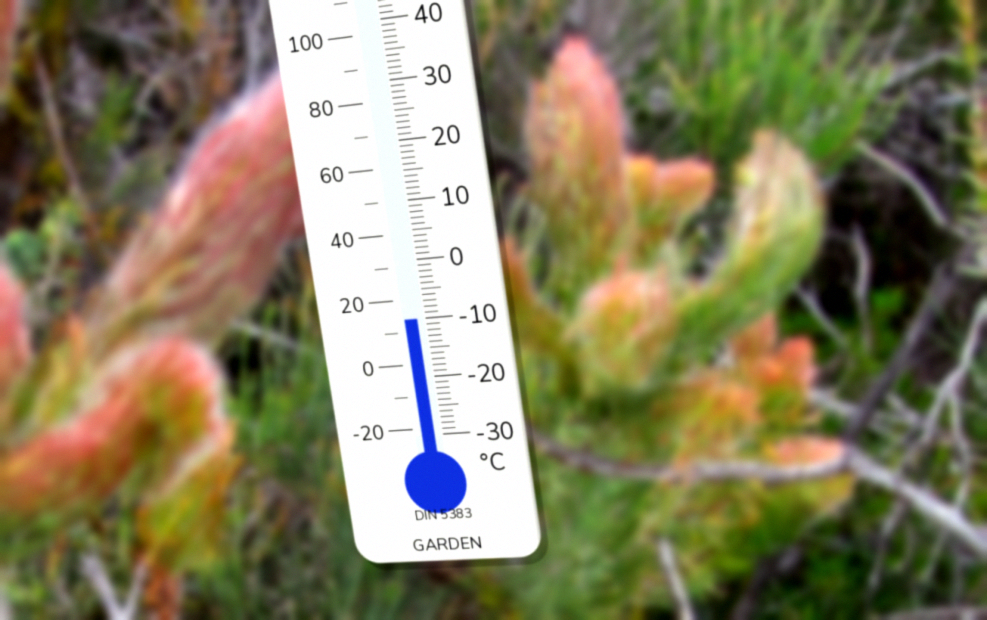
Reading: -10 °C
